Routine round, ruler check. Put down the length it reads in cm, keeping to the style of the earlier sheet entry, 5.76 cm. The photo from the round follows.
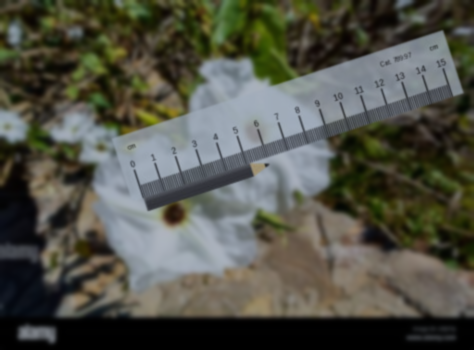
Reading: 6 cm
